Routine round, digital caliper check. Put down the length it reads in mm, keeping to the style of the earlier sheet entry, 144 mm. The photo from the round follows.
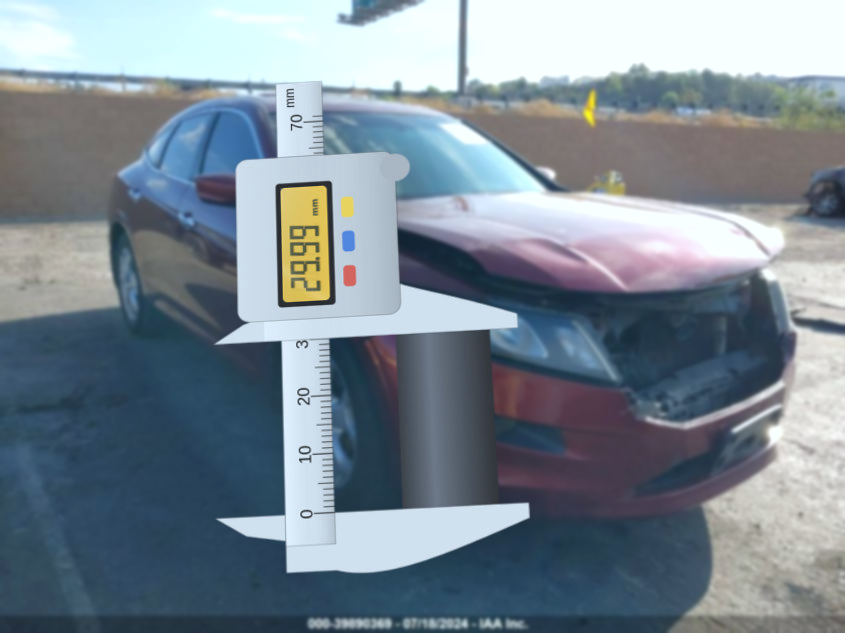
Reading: 29.99 mm
